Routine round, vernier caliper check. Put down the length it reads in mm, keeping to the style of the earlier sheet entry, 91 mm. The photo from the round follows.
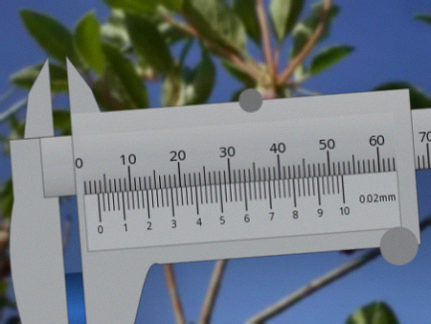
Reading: 3.5 mm
